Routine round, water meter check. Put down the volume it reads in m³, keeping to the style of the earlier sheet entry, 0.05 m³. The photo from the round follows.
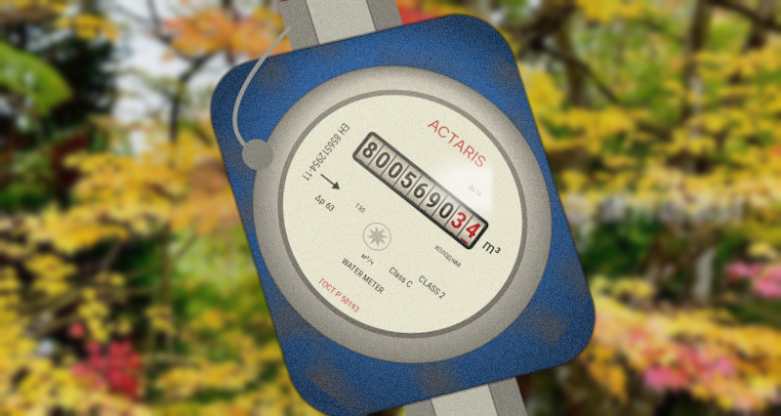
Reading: 8005690.34 m³
